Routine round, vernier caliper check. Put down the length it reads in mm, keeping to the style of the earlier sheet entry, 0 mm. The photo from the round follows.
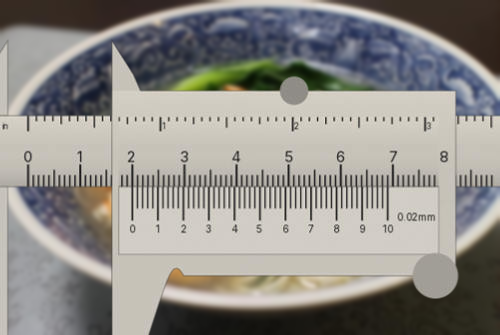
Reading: 20.0 mm
